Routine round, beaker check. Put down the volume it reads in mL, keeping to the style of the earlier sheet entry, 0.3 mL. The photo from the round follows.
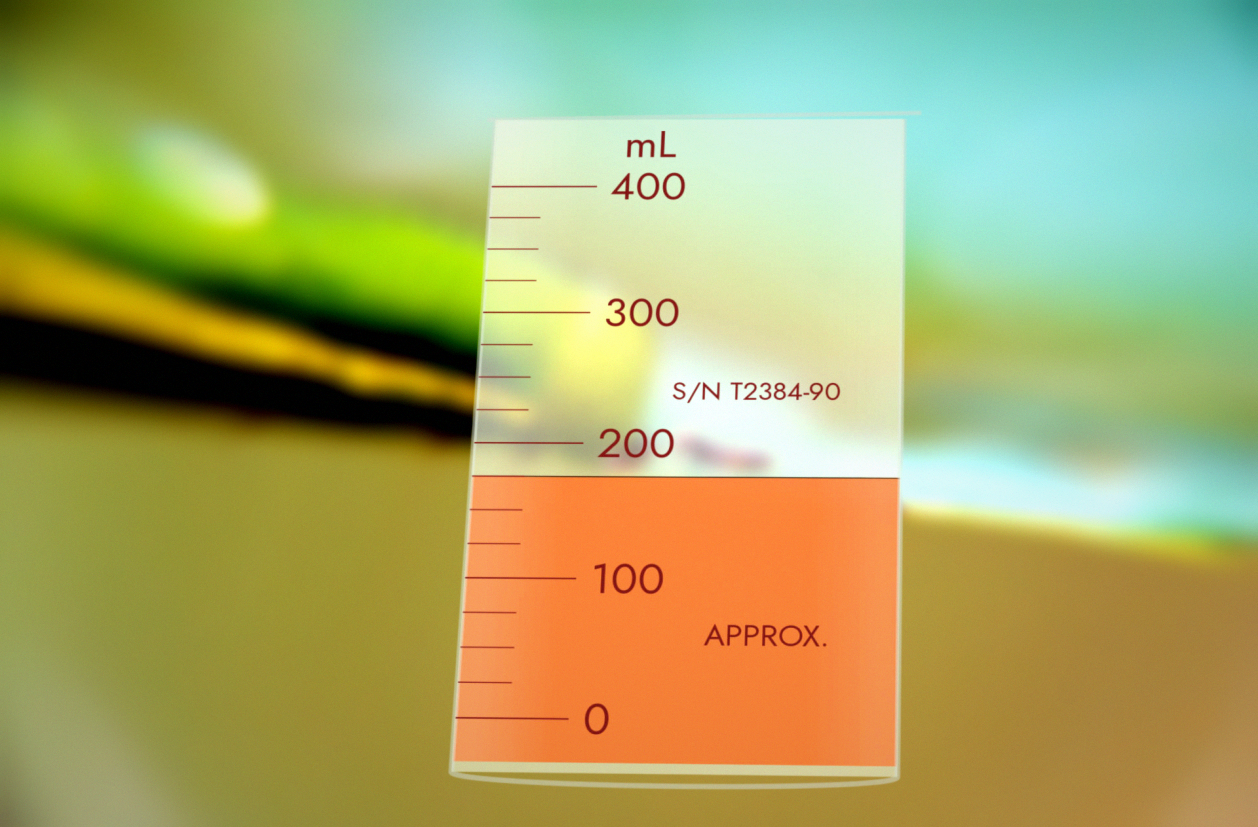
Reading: 175 mL
